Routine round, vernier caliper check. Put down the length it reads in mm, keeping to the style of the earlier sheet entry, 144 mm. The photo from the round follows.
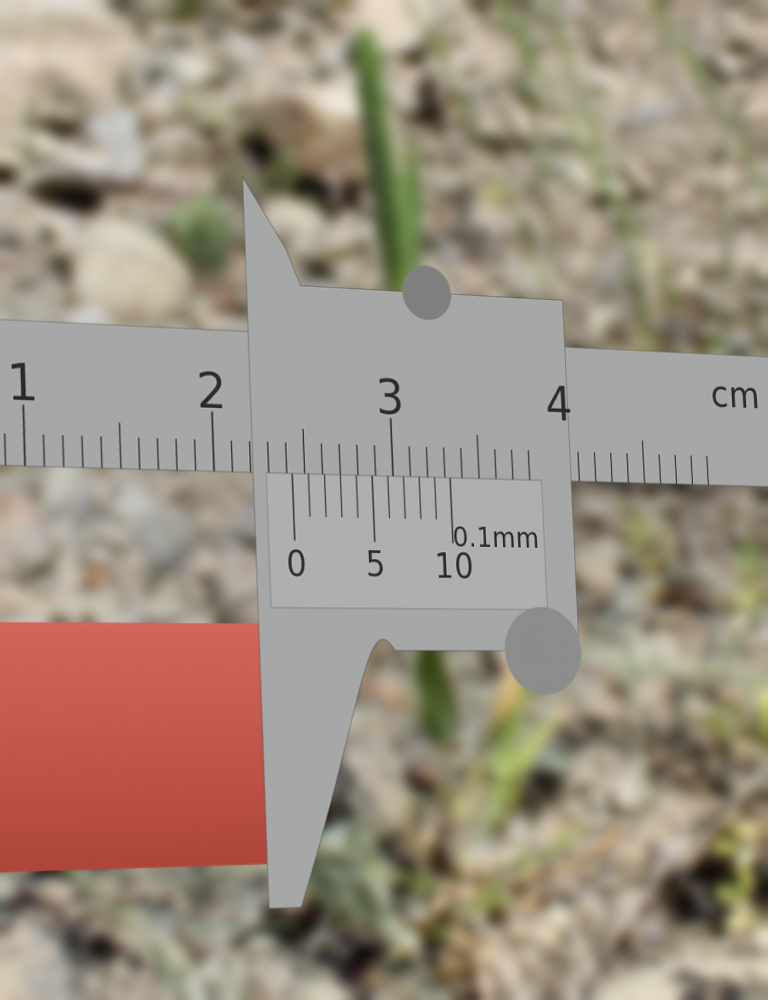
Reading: 24.3 mm
